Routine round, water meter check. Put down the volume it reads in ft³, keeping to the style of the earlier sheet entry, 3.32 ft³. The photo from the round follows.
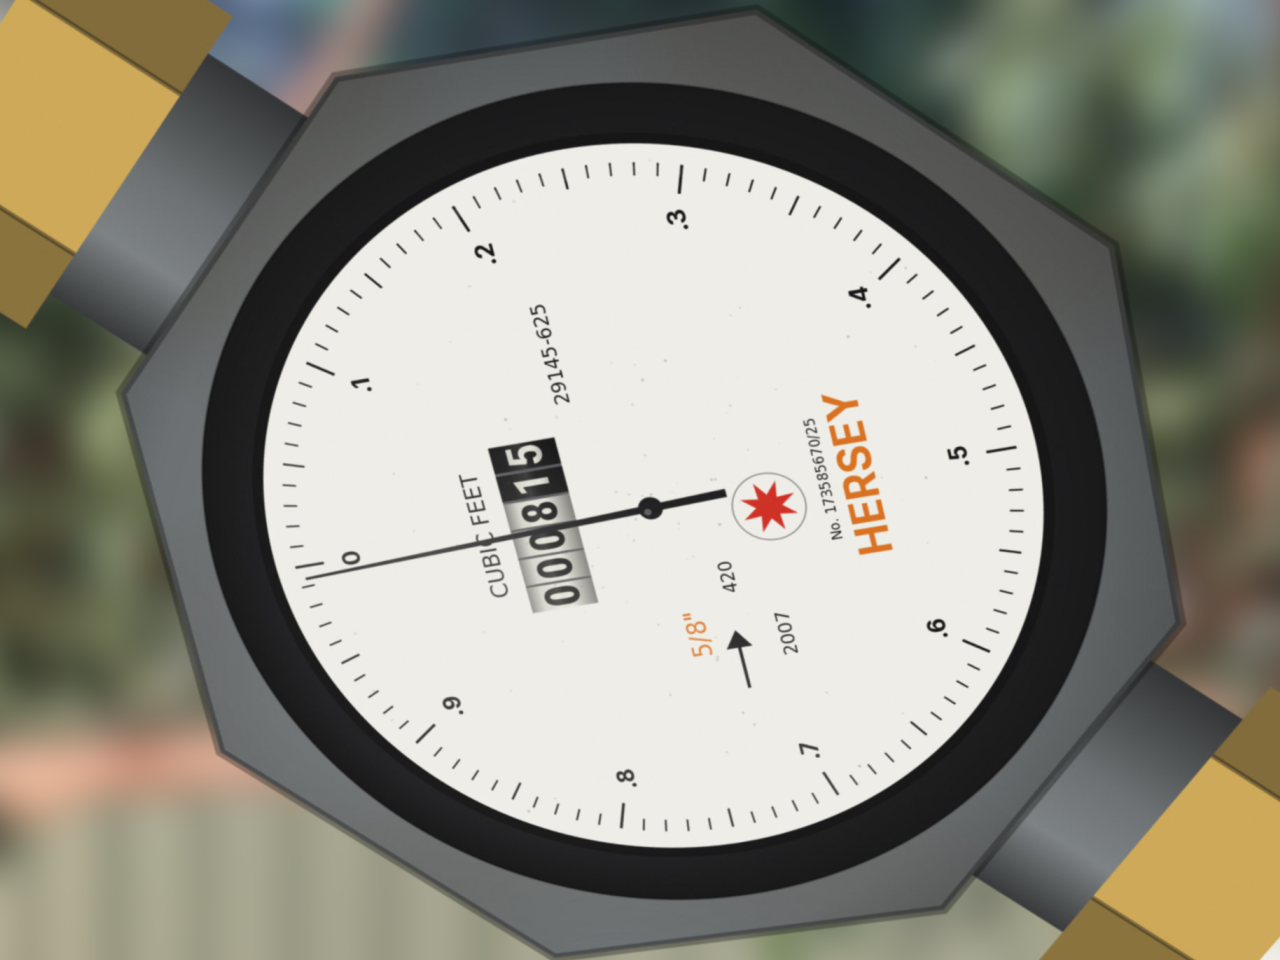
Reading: 814.99 ft³
